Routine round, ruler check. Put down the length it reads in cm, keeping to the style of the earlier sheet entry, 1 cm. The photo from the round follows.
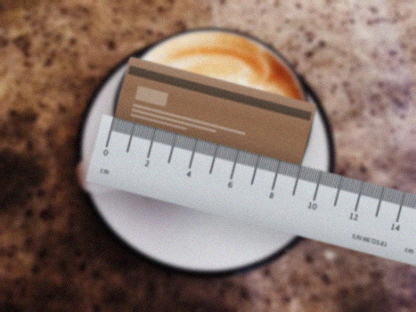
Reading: 9 cm
